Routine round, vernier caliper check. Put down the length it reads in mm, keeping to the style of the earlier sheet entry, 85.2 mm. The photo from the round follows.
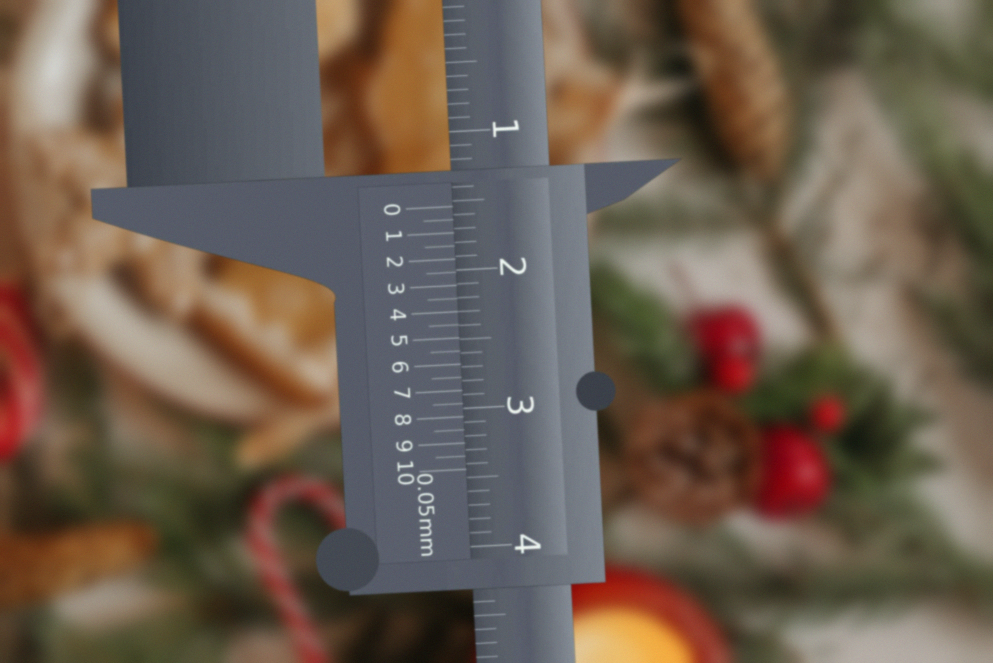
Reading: 15.4 mm
